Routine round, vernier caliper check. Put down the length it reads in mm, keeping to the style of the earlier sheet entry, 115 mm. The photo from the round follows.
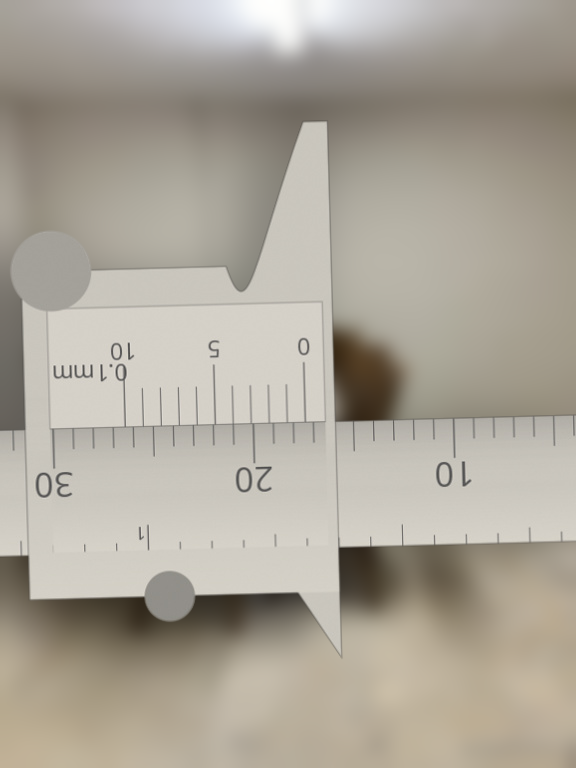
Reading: 17.4 mm
